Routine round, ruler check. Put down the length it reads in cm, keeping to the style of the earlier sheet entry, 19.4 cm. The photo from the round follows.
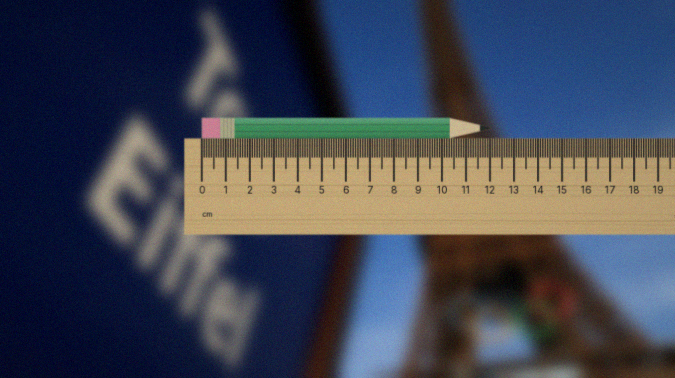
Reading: 12 cm
